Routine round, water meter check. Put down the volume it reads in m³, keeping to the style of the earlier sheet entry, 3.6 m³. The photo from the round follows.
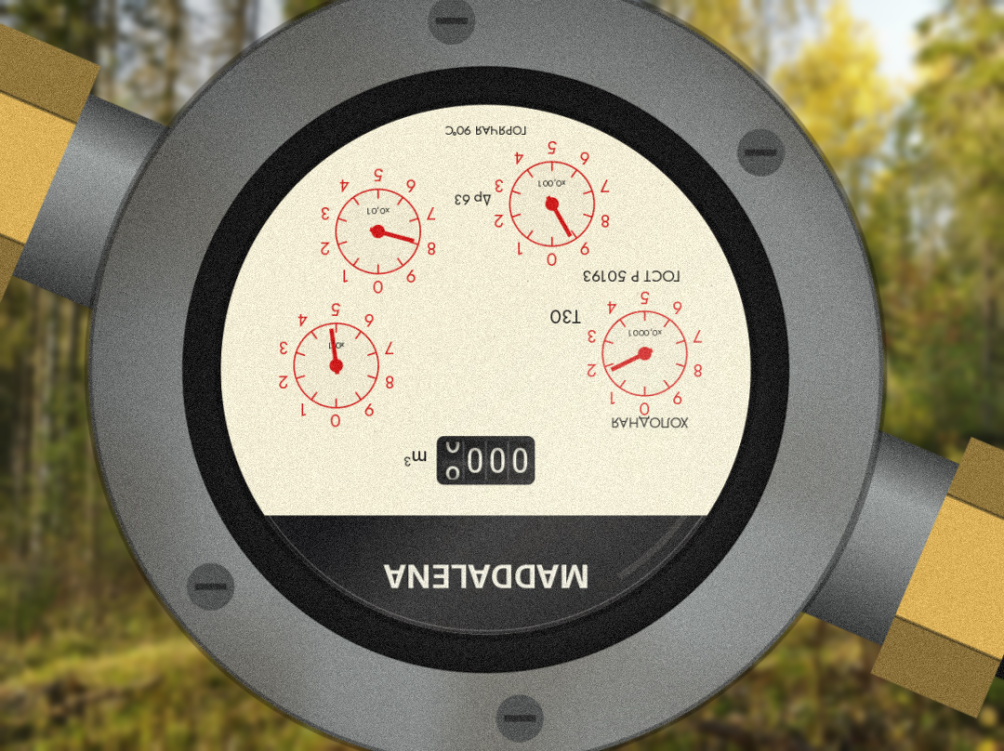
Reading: 8.4791 m³
